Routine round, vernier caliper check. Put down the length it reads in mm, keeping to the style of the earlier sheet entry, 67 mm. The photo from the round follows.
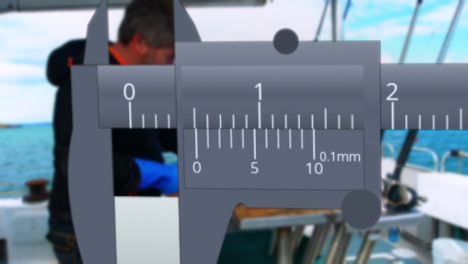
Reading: 5.1 mm
